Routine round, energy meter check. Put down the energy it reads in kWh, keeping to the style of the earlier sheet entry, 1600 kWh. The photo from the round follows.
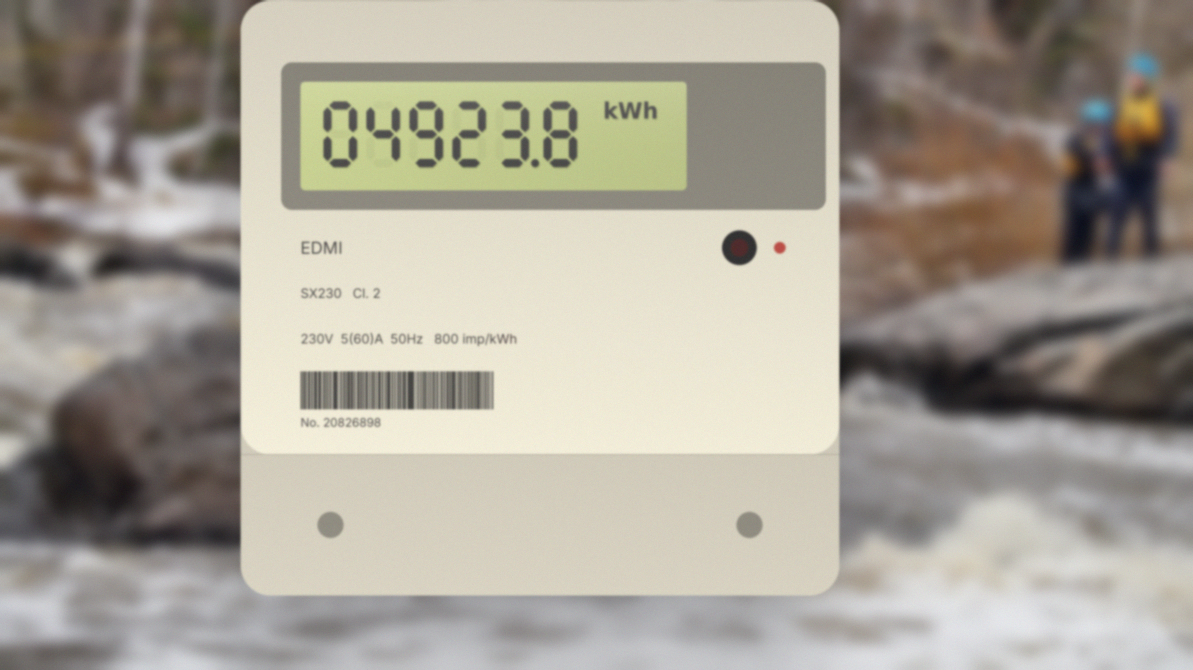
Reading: 4923.8 kWh
